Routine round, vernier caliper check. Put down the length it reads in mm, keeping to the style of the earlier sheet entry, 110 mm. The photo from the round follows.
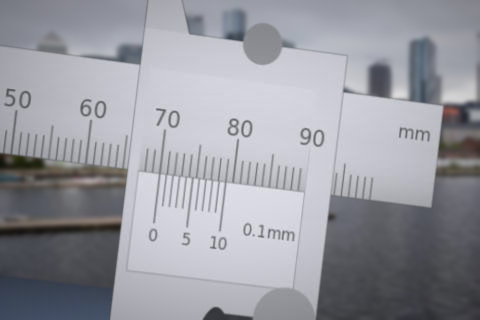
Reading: 70.0 mm
